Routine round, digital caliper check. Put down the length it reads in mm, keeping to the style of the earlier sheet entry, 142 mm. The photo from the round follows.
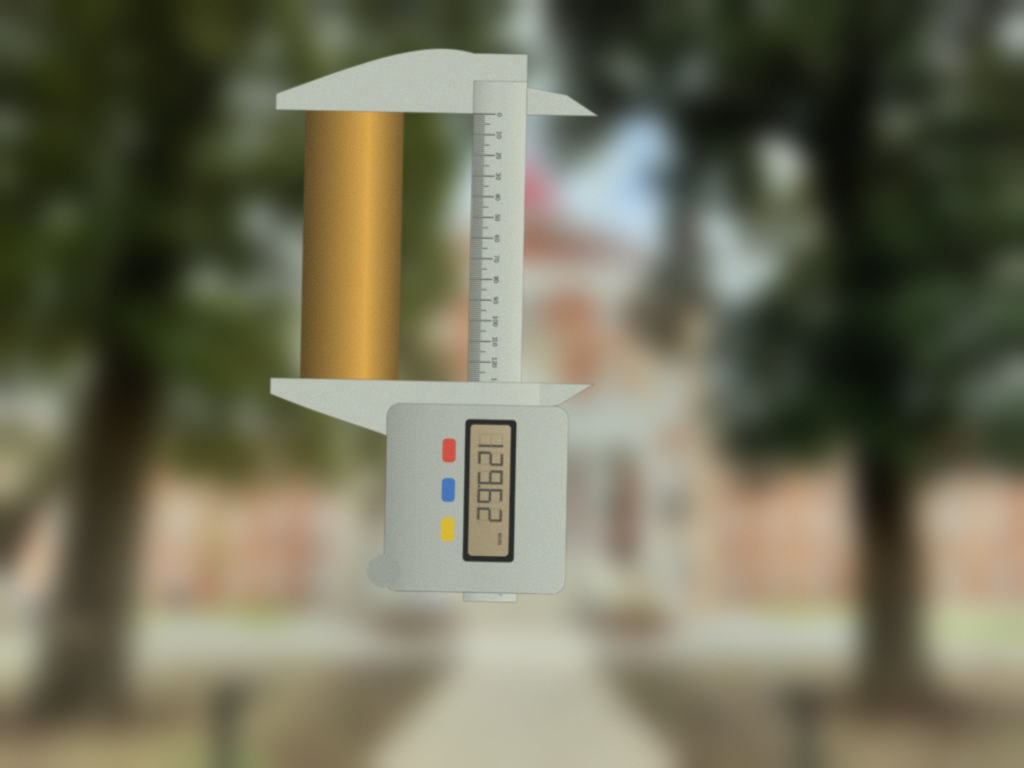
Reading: 129.62 mm
